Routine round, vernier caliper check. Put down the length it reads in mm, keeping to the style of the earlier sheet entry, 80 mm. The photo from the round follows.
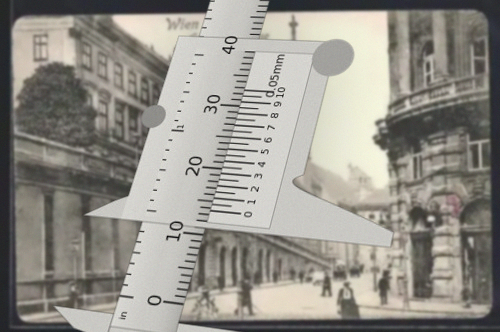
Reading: 13.6 mm
